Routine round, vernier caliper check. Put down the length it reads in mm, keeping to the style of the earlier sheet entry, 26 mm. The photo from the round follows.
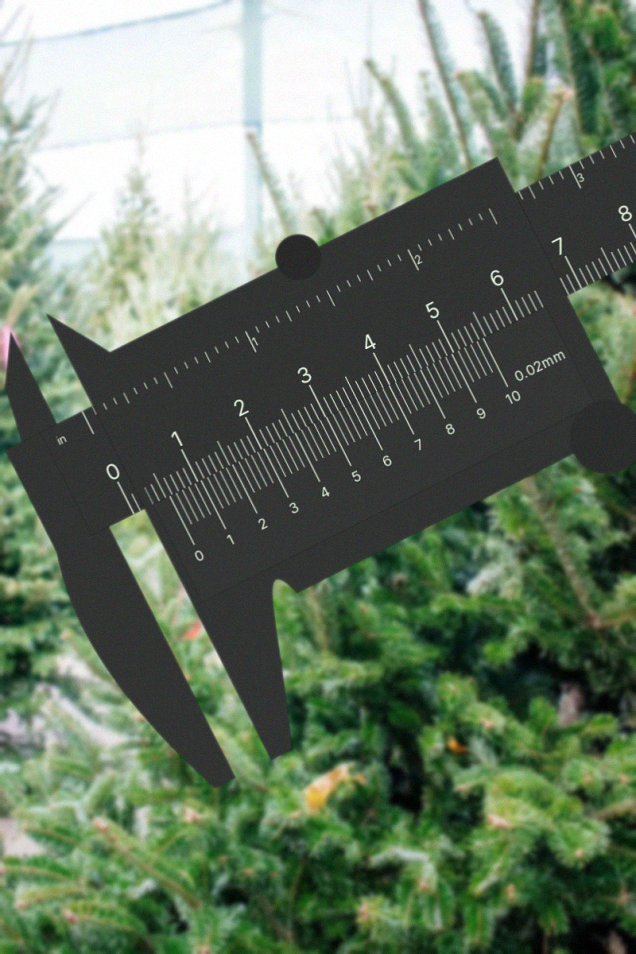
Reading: 5.6 mm
